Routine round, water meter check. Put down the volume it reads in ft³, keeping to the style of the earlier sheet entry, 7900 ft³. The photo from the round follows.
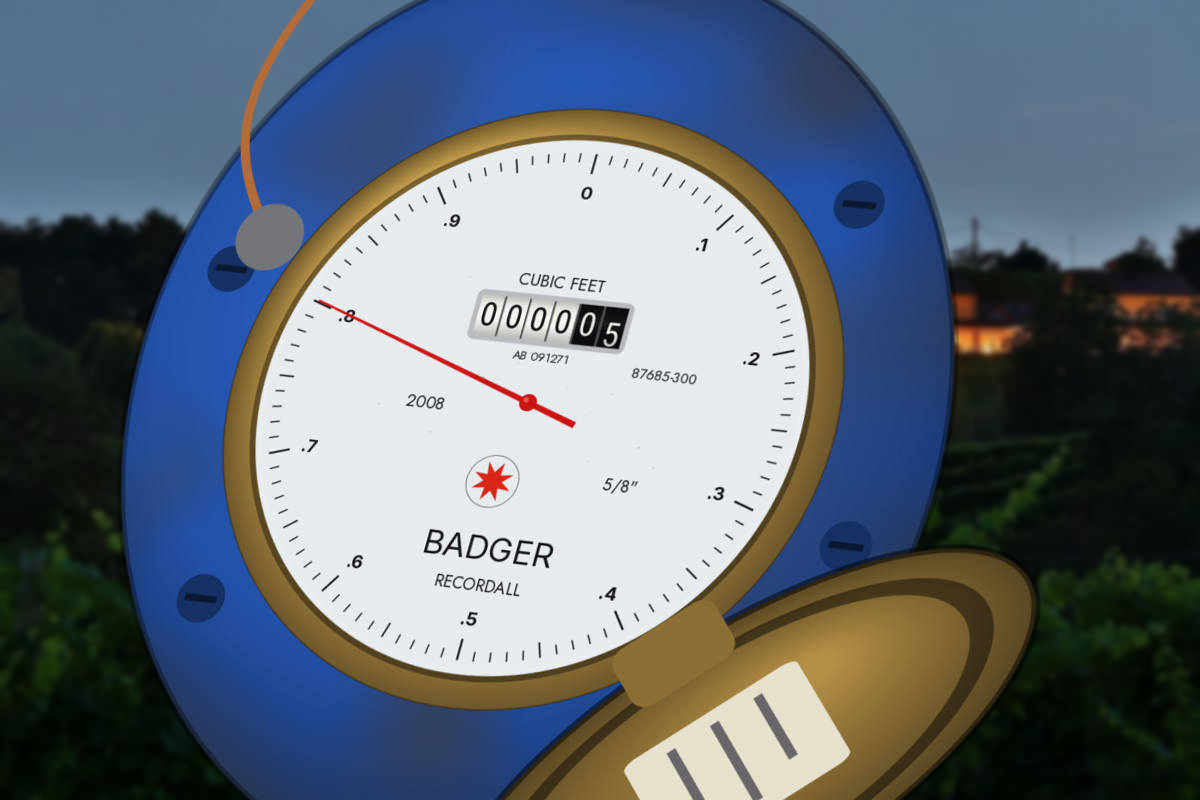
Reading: 4.80 ft³
